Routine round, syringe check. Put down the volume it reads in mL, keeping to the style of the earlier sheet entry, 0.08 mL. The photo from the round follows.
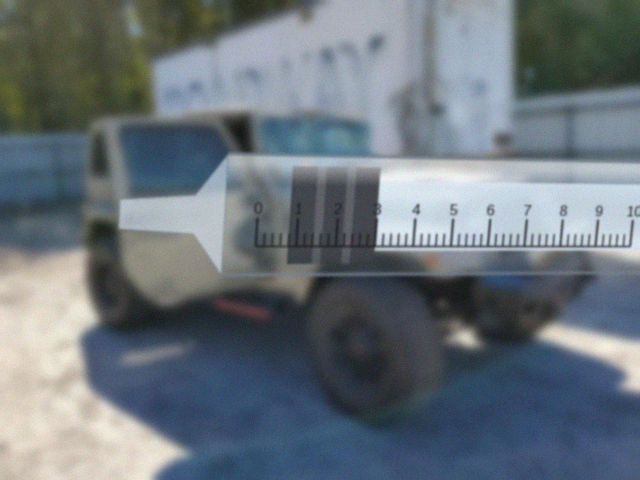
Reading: 0.8 mL
